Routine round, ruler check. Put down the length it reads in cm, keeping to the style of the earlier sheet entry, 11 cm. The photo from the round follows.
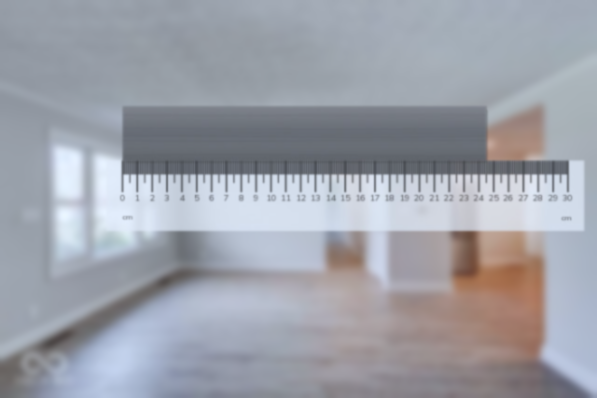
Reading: 24.5 cm
